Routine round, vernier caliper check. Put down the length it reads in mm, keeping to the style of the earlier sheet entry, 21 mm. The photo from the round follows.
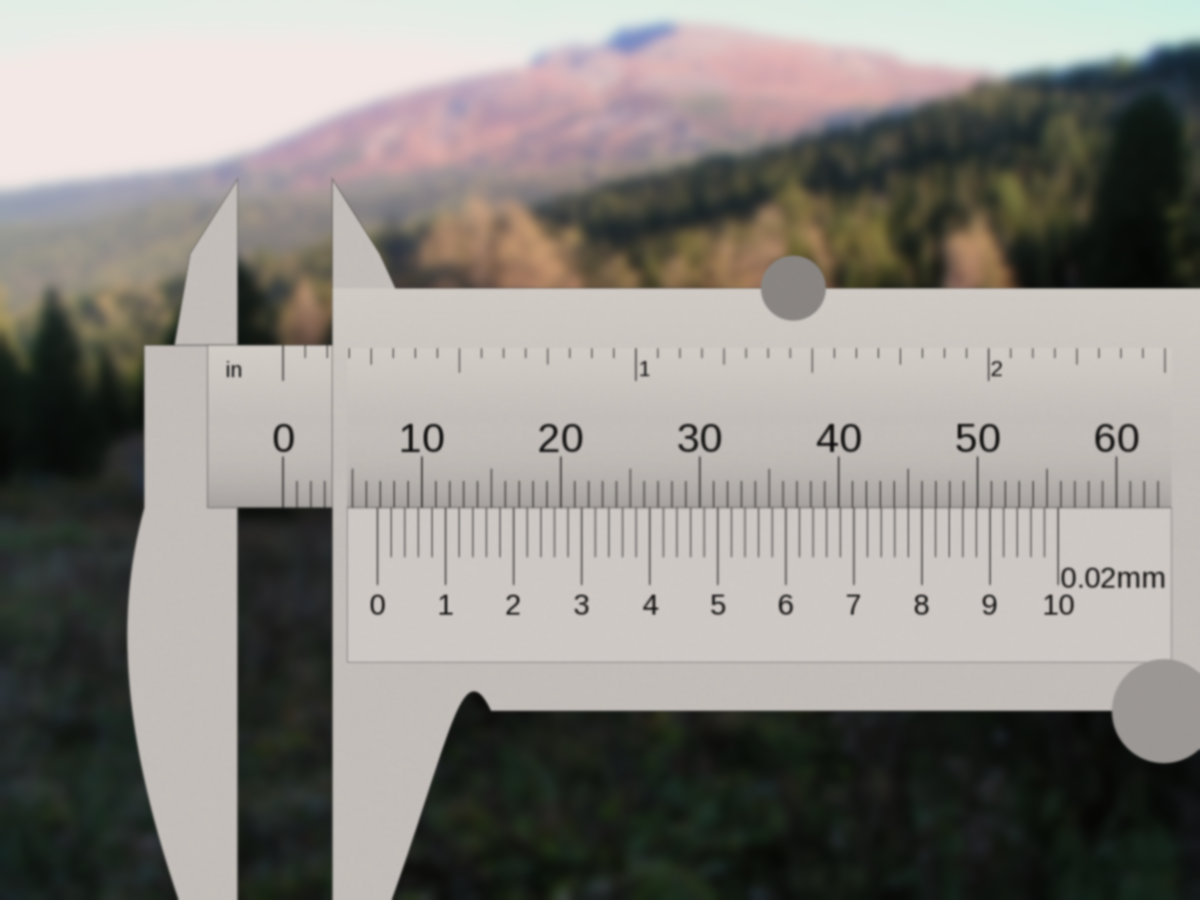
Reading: 6.8 mm
